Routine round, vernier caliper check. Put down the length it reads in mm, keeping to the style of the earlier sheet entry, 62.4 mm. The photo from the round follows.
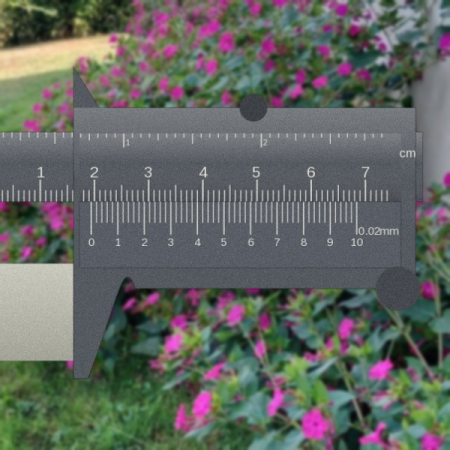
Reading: 19.4 mm
